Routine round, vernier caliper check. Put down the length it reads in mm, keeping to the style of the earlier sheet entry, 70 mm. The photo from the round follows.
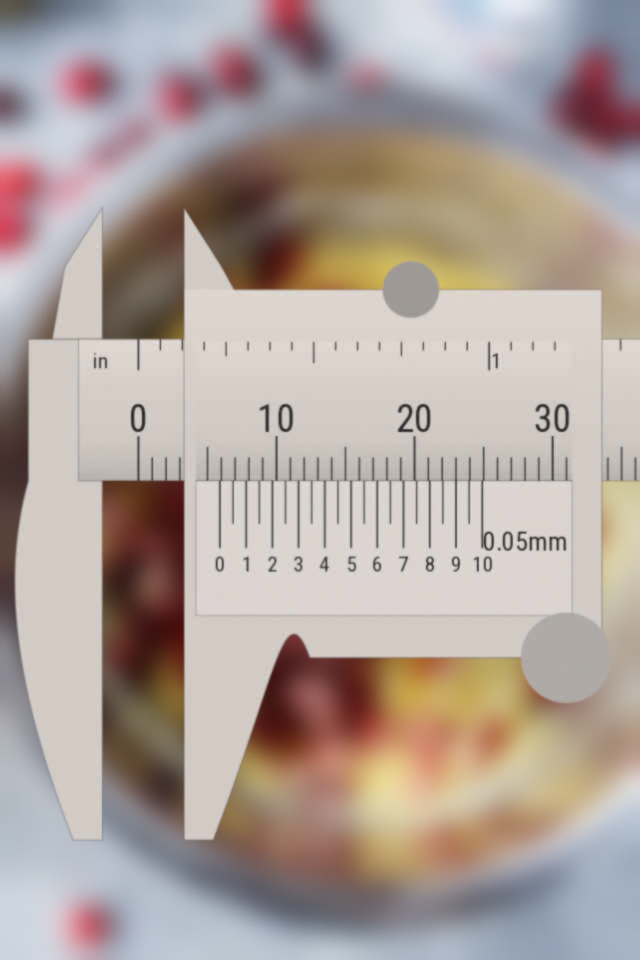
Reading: 5.9 mm
